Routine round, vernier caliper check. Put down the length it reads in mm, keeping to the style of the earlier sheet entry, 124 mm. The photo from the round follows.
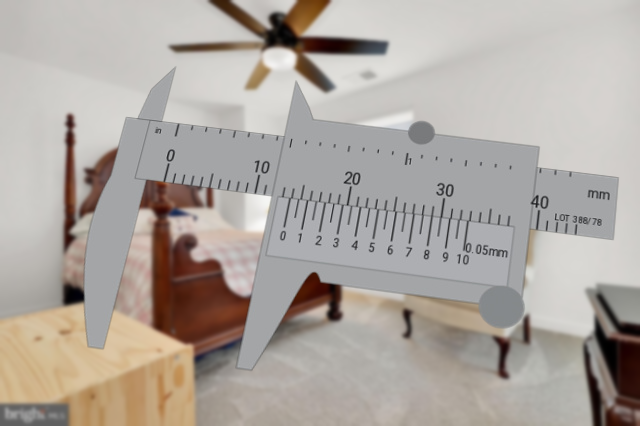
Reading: 13.8 mm
